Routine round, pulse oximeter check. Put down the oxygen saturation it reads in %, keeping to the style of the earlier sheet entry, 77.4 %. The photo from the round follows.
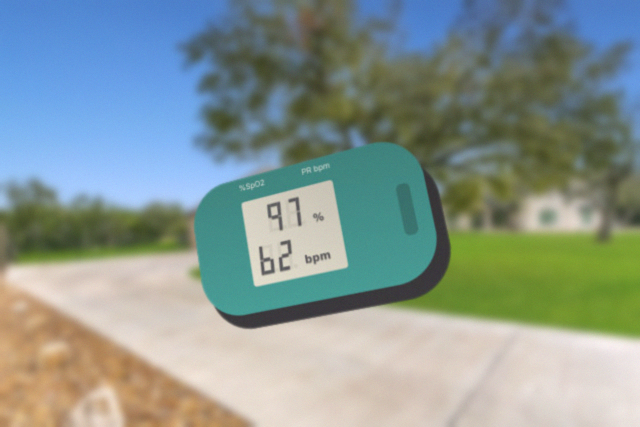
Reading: 97 %
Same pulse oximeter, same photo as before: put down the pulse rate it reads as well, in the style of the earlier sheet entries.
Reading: 62 bpm
